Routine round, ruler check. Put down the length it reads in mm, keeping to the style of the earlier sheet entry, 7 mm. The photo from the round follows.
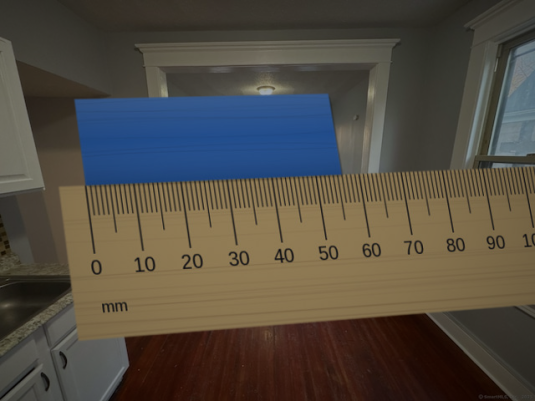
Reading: 56 mm
